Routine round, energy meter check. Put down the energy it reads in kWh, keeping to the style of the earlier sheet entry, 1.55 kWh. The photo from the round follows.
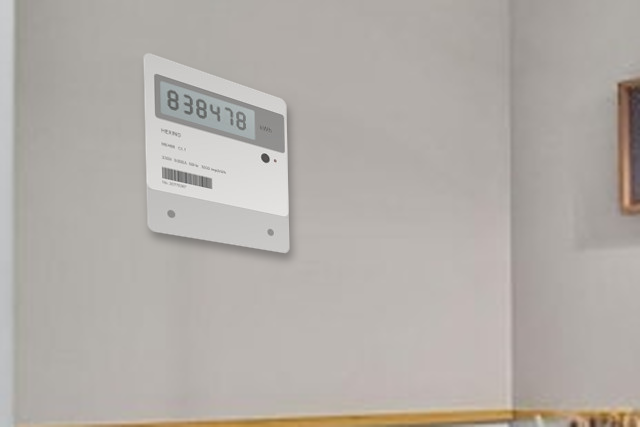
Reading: 838478 kWh
